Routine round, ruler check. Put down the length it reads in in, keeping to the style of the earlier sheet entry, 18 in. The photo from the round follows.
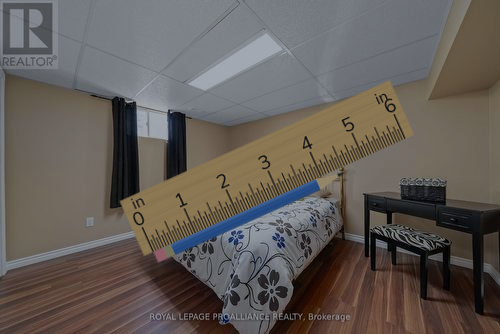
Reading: 4.5 in
